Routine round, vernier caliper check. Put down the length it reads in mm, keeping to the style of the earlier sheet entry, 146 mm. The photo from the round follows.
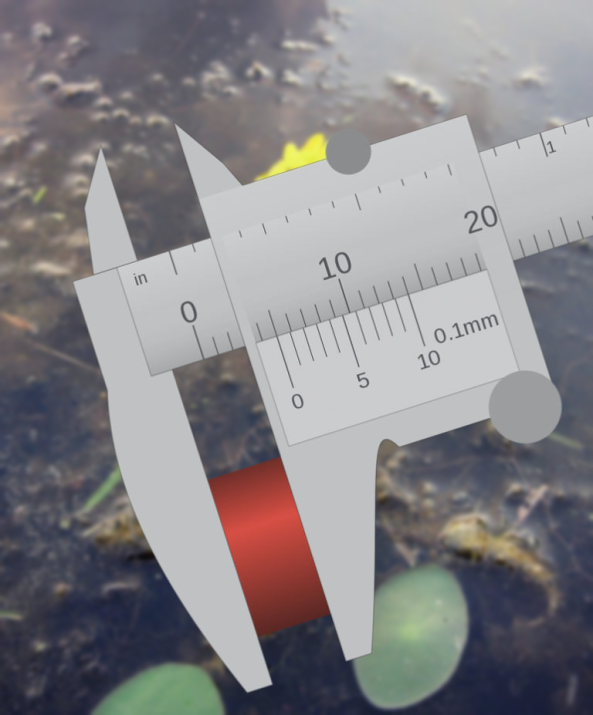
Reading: 5.0 mm
